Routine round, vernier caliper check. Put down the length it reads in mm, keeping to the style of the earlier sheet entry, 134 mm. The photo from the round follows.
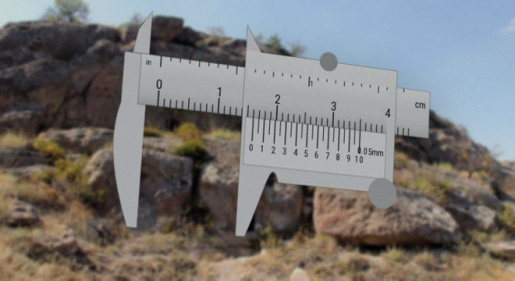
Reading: 16.0 mm
